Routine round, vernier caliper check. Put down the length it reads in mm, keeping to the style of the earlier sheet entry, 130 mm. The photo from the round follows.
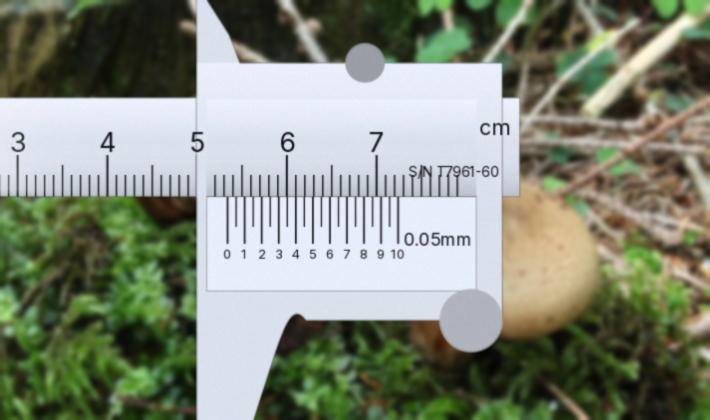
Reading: 53.4 mm
